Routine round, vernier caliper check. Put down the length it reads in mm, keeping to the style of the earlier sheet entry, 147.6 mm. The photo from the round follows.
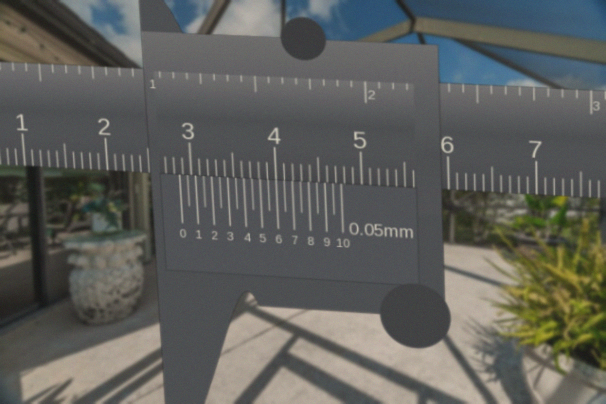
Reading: 28.6 mm
